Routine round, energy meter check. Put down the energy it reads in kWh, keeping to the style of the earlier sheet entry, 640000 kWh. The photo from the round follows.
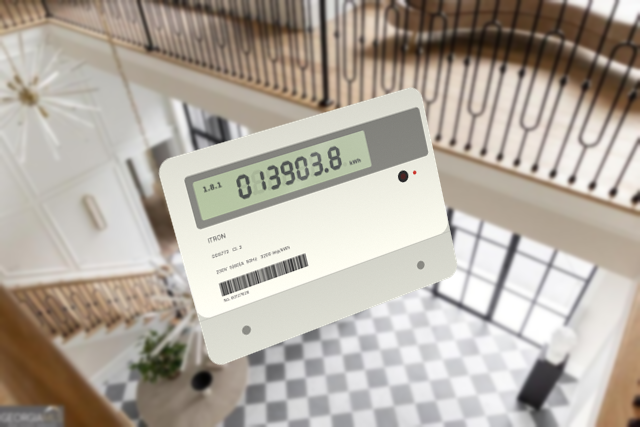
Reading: 13903.8 kWh
